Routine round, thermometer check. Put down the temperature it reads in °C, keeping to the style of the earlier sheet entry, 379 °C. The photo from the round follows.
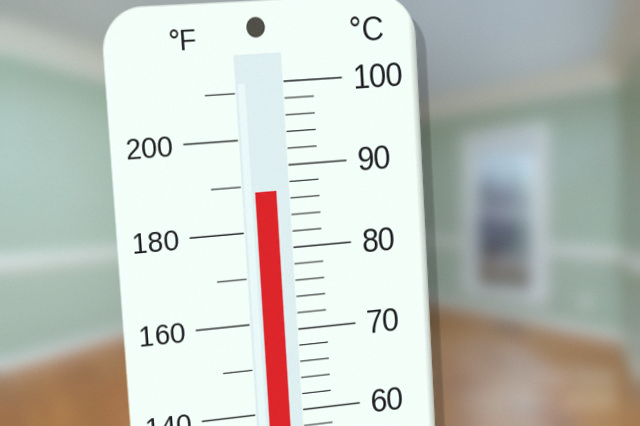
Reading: 87 °C
